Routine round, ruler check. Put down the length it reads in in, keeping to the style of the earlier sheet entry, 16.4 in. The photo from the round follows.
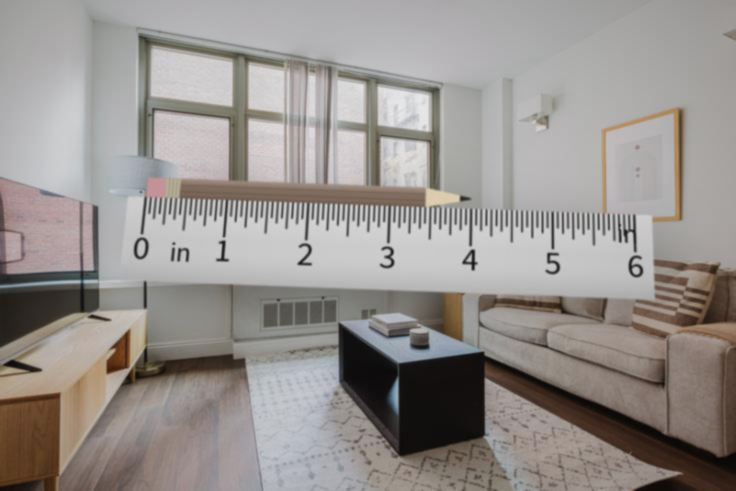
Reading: 4 in
